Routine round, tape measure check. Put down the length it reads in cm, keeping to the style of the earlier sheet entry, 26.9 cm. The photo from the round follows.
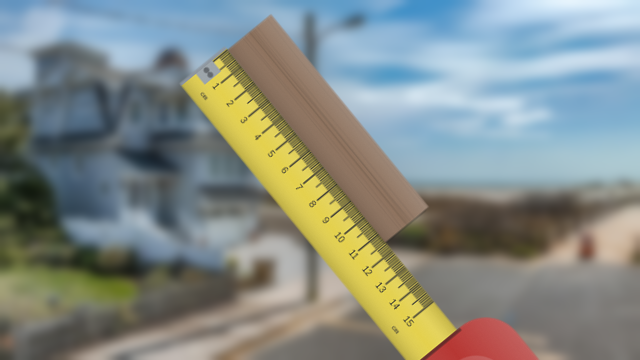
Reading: 11.5 cm
